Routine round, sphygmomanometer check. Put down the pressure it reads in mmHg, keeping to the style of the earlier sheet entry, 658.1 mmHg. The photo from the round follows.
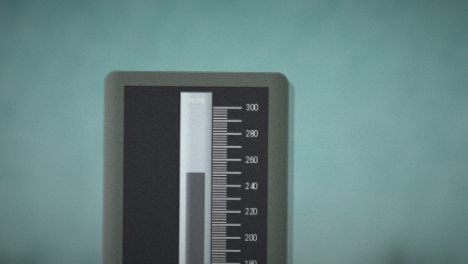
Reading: 250 mmHg
